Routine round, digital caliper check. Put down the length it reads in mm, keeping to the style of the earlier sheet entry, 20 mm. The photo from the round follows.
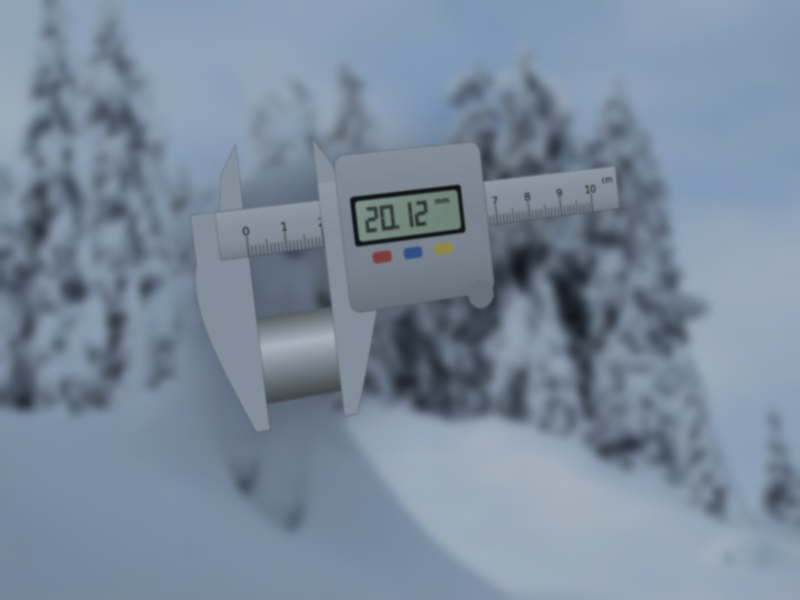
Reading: 20.12 mm
